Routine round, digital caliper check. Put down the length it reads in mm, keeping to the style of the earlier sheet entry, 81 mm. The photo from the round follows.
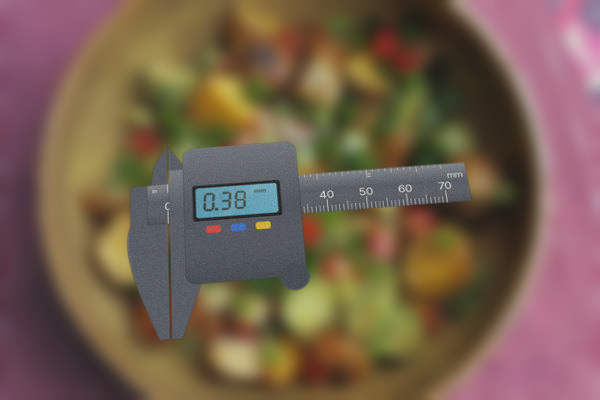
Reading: 0.38 mm
